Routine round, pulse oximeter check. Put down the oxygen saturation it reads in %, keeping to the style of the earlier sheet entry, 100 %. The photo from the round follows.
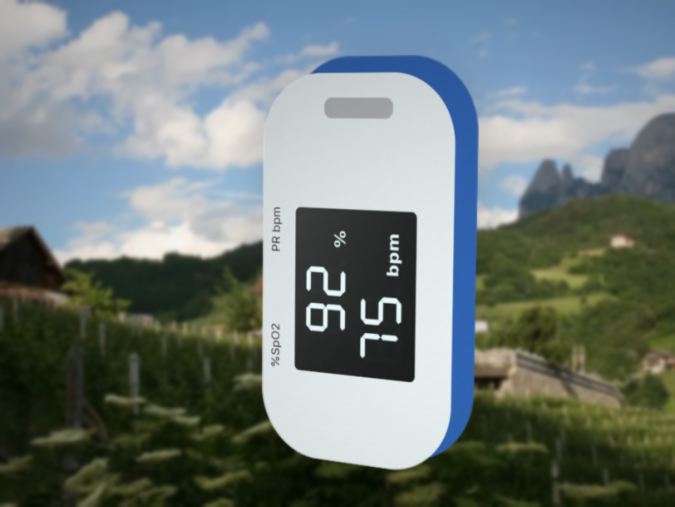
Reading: 92 %
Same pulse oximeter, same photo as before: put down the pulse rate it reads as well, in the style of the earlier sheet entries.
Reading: 75 bpm
